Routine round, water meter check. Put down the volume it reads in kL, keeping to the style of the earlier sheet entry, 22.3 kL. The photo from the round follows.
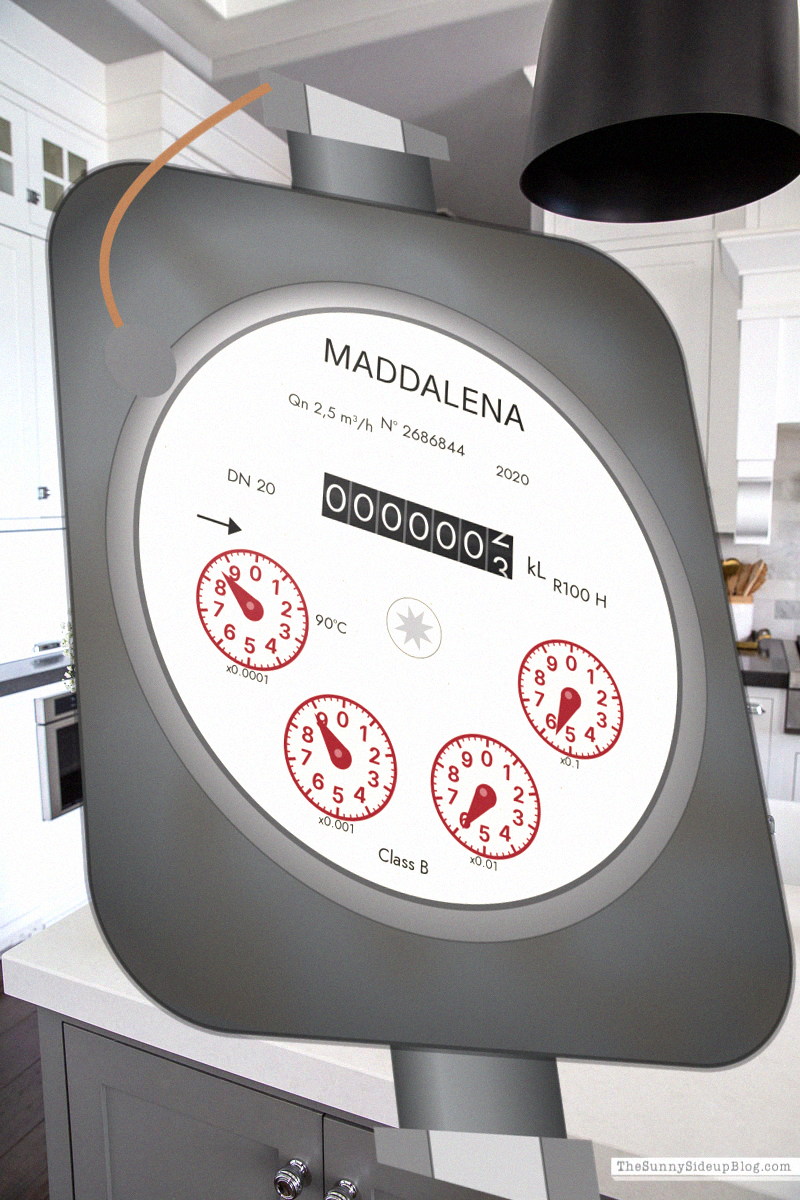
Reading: 2.5588 kL
